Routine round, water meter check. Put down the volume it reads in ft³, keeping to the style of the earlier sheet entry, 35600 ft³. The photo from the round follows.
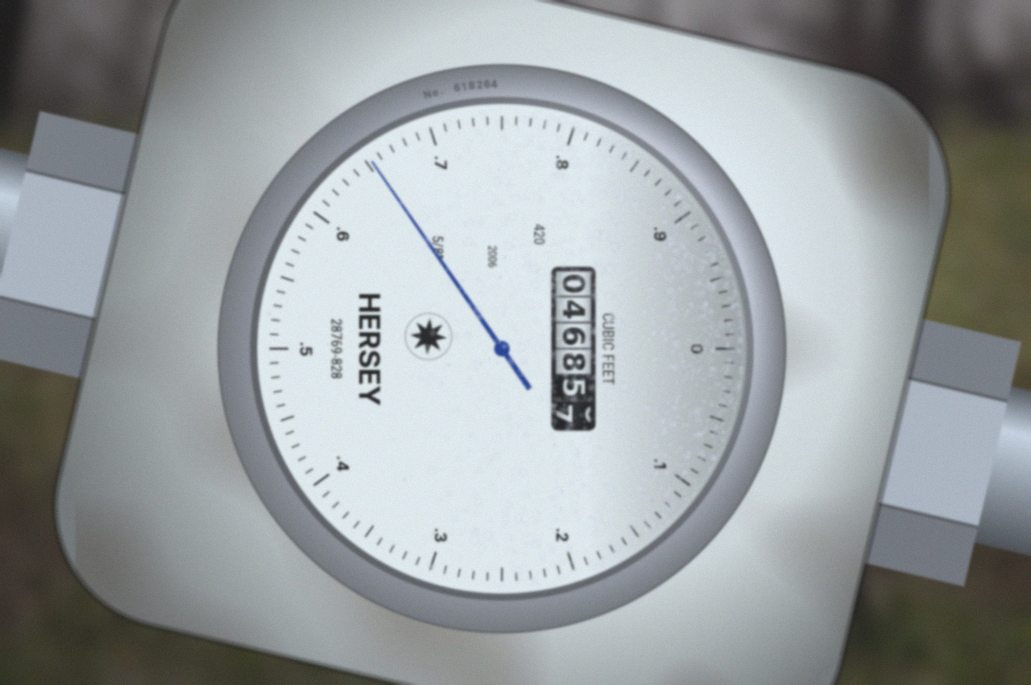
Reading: 46856.65 ft³
